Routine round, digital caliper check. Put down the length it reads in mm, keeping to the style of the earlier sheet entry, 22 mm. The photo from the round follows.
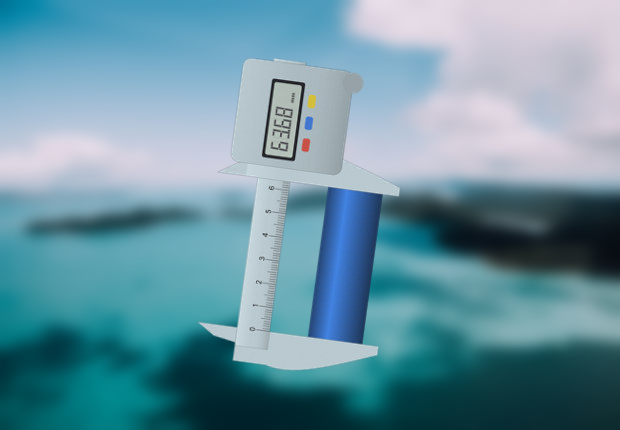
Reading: 63.68 mm
